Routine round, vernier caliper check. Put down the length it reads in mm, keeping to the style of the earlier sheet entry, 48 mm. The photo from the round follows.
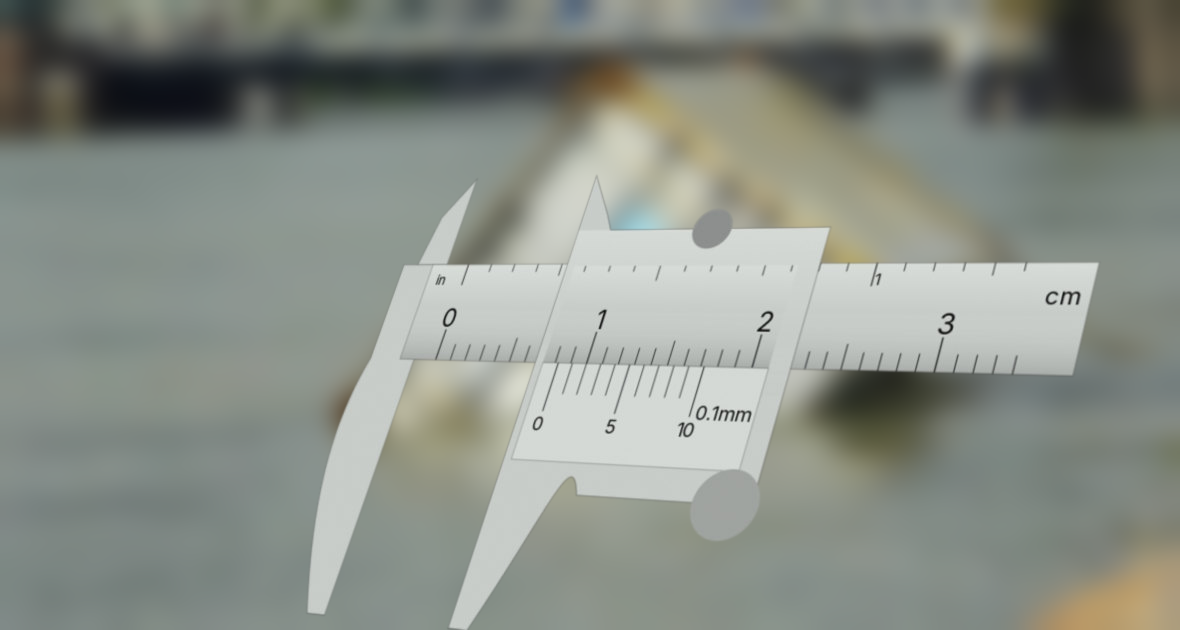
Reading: 8.2 mm
